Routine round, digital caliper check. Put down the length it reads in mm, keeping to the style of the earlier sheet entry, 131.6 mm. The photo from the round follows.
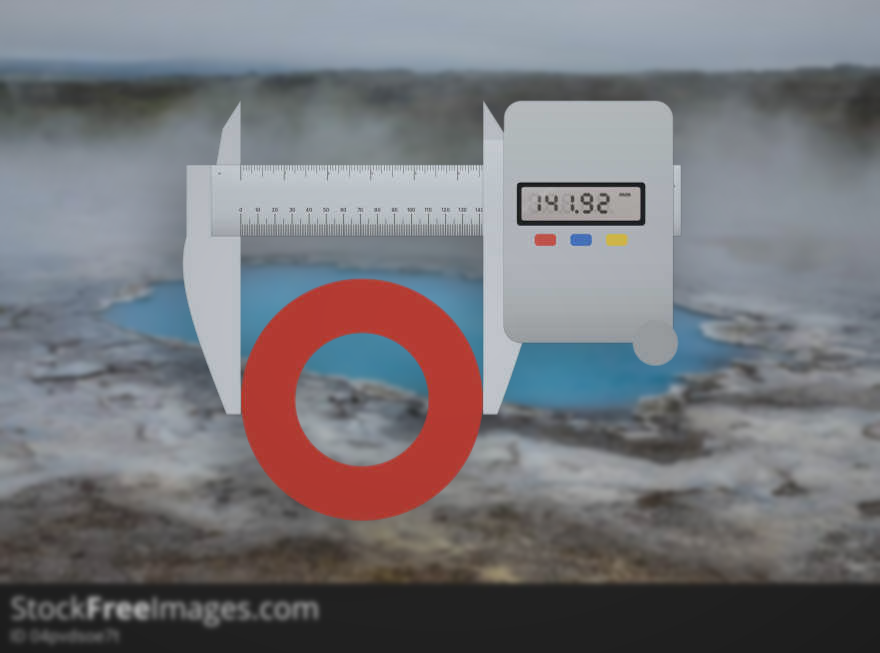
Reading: 141.92 mm
